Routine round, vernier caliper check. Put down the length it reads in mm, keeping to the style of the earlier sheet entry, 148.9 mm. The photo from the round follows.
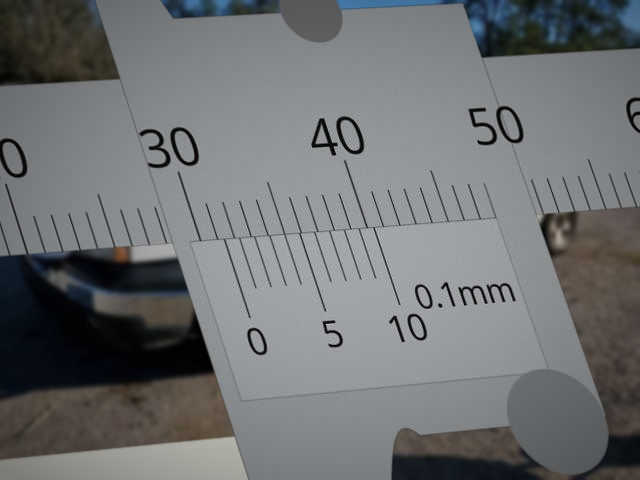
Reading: 31.4 mm
